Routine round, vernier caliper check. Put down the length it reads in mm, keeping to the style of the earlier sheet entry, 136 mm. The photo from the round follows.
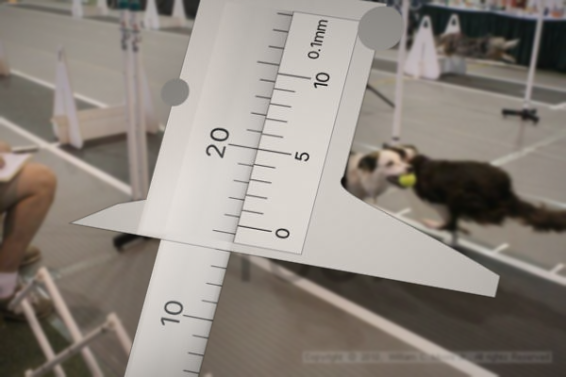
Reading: 15.5 mm
